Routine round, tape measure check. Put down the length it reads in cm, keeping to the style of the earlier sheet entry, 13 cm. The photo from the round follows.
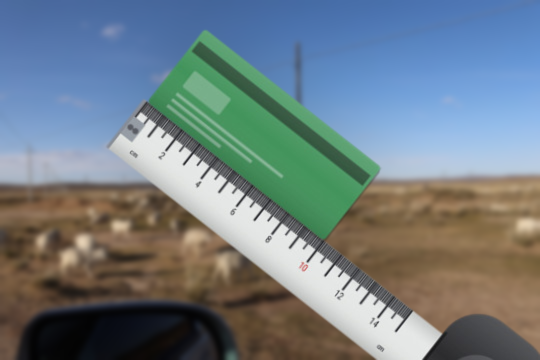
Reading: 10 cm
